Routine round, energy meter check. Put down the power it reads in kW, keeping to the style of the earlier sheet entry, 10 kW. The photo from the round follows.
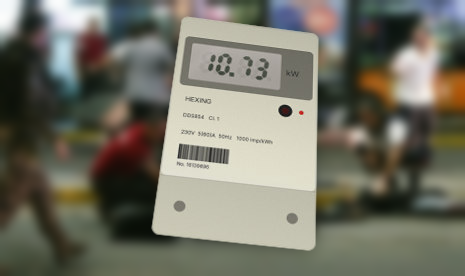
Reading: 10.73 kW
